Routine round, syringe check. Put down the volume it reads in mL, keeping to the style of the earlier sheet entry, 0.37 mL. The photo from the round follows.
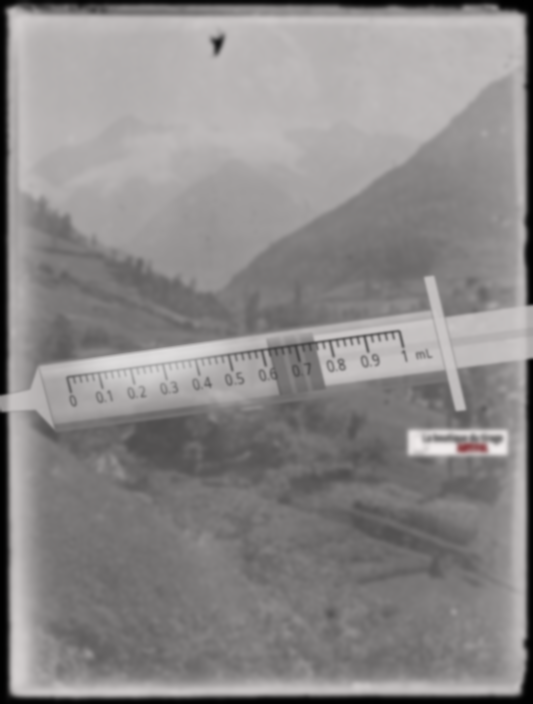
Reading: 0.62 mL
